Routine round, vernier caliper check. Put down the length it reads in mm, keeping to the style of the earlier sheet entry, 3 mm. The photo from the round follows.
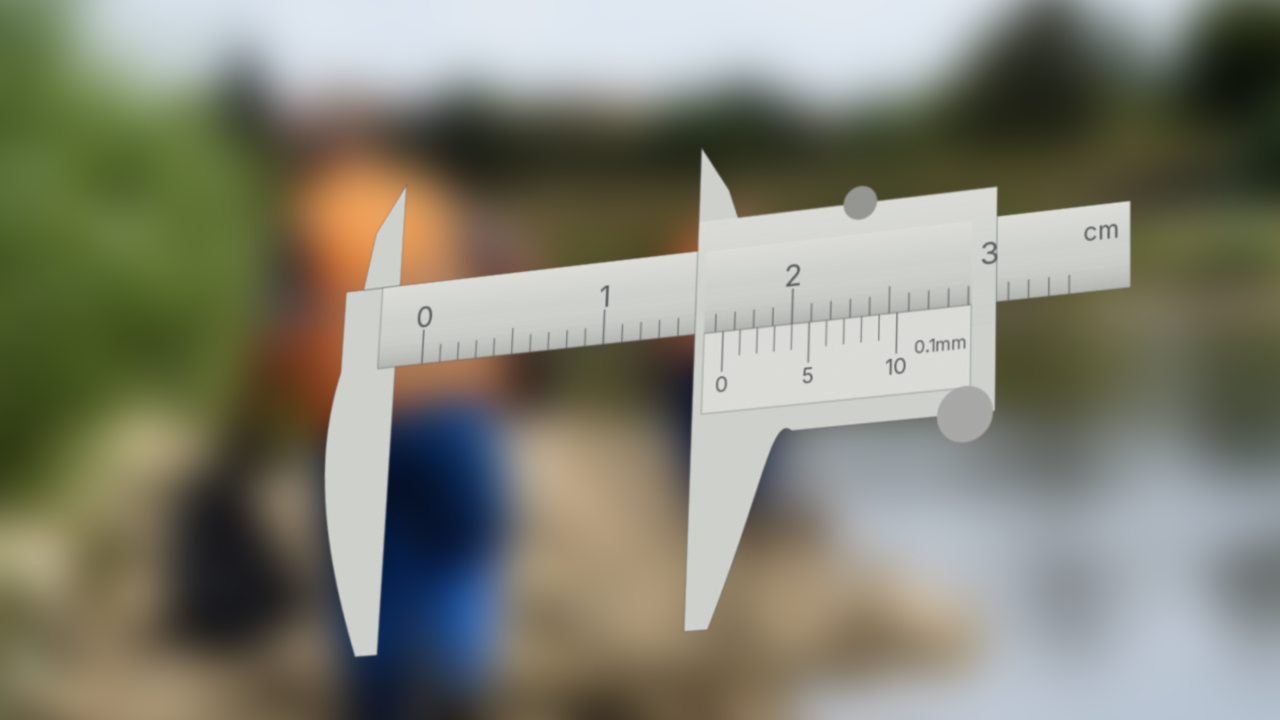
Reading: 16.4 mm
